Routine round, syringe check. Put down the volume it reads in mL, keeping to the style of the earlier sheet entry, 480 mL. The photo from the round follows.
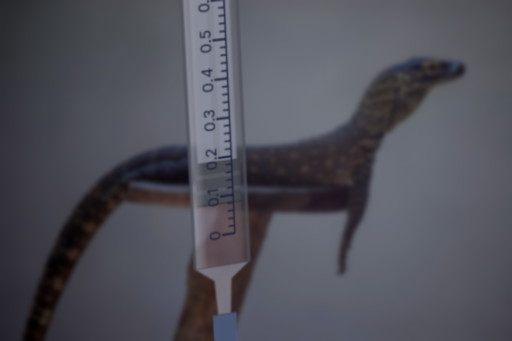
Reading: 0.08 mL
